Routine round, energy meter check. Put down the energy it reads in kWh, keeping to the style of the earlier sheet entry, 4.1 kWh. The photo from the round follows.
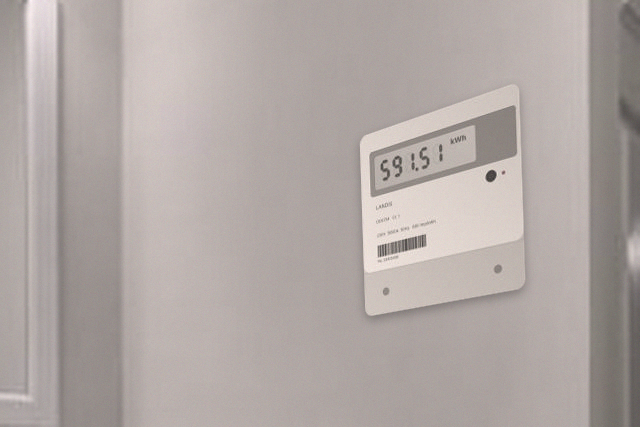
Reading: 591.51 kWh
